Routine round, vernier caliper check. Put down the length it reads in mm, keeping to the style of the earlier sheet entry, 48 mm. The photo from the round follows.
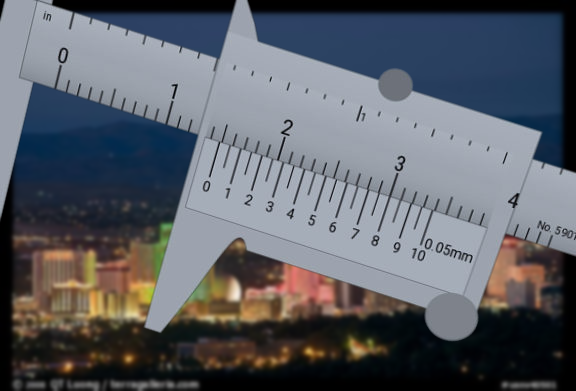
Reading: 14.8 mm
